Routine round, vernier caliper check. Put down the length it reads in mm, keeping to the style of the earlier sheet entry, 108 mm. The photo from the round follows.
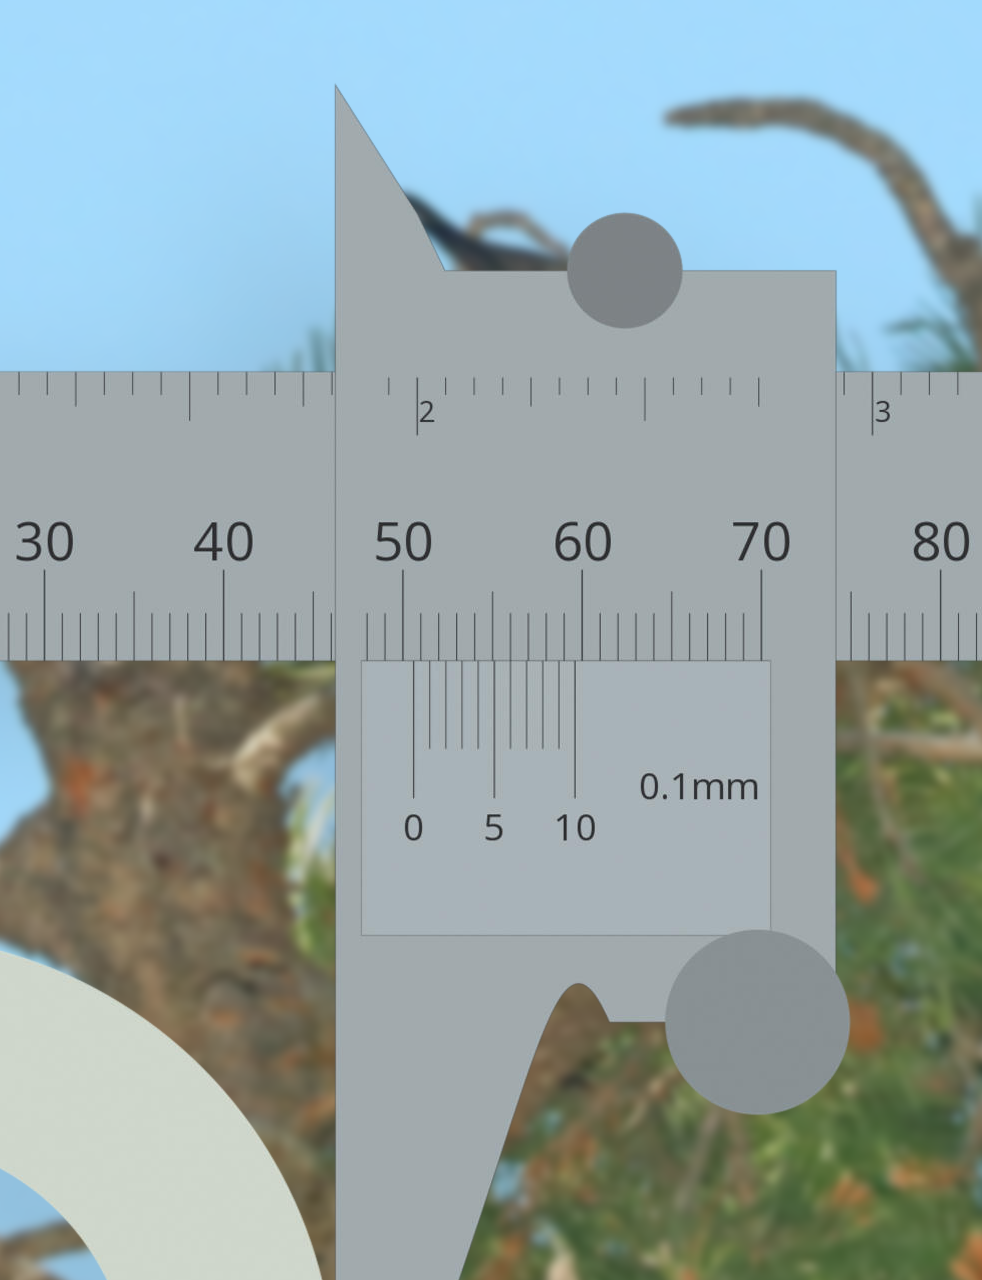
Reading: 50.6 mm
